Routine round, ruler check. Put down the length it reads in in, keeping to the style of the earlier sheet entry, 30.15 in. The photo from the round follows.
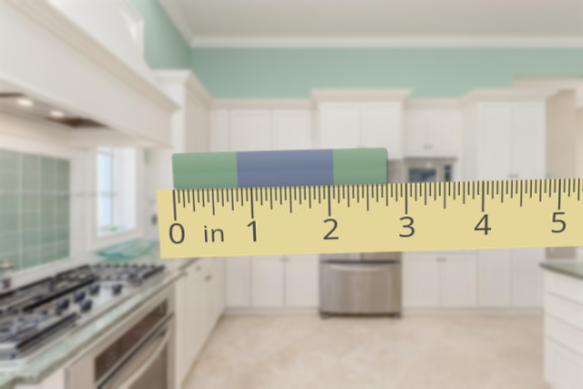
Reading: 2.75 in
